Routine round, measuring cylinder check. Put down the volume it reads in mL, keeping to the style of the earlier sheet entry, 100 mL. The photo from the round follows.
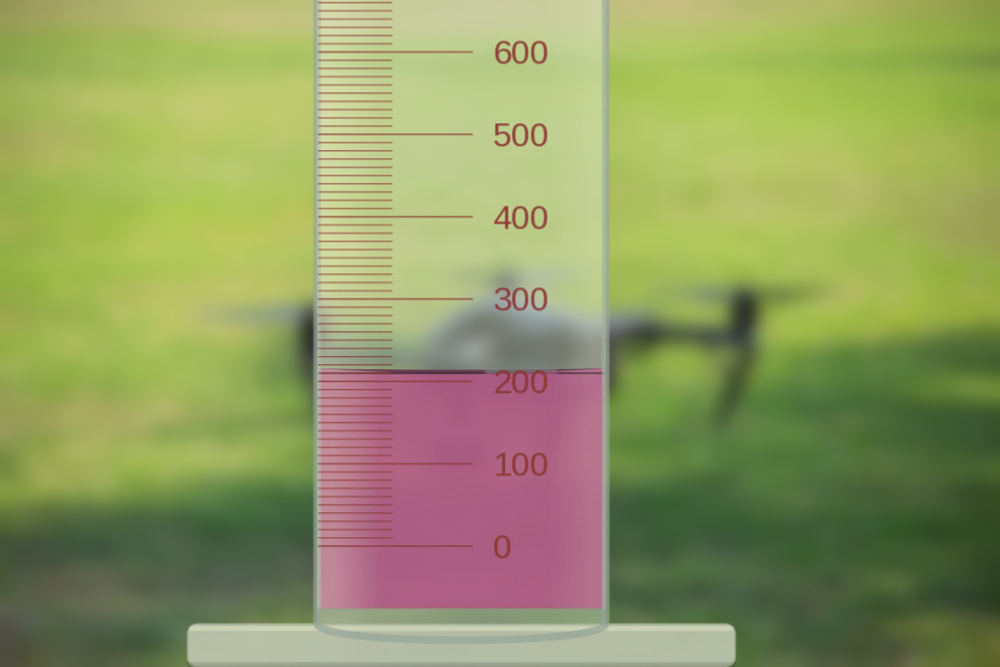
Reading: 210 mL
